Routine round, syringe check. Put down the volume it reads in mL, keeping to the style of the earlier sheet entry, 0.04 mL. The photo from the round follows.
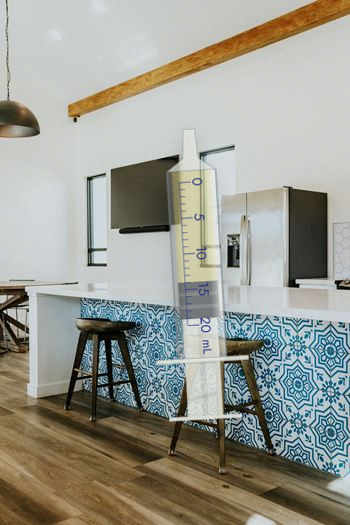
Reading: 14 mL
